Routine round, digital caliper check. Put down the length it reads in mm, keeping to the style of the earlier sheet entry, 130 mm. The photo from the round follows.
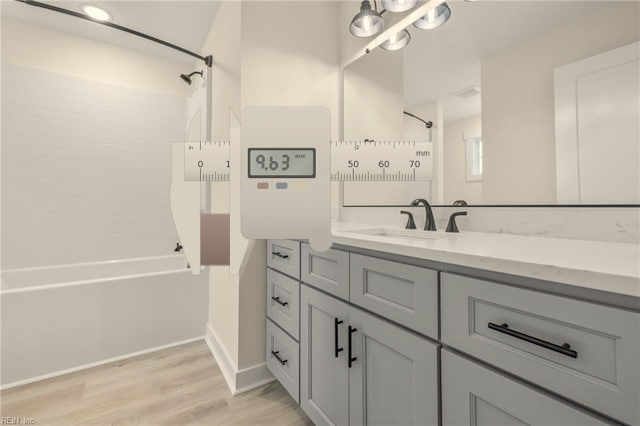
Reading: 9.63 mm
